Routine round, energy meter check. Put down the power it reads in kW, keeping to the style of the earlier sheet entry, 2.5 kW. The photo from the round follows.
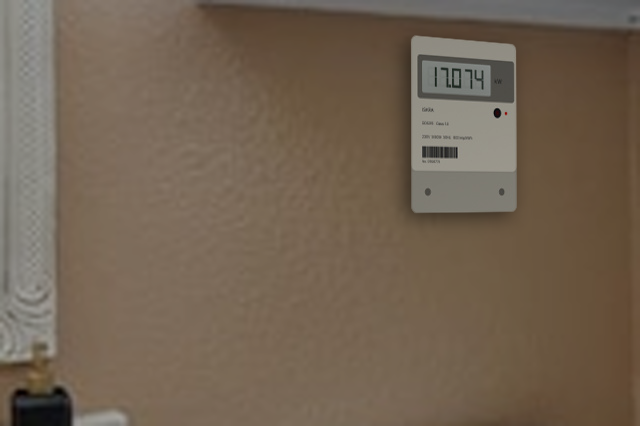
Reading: 17.074 kW
